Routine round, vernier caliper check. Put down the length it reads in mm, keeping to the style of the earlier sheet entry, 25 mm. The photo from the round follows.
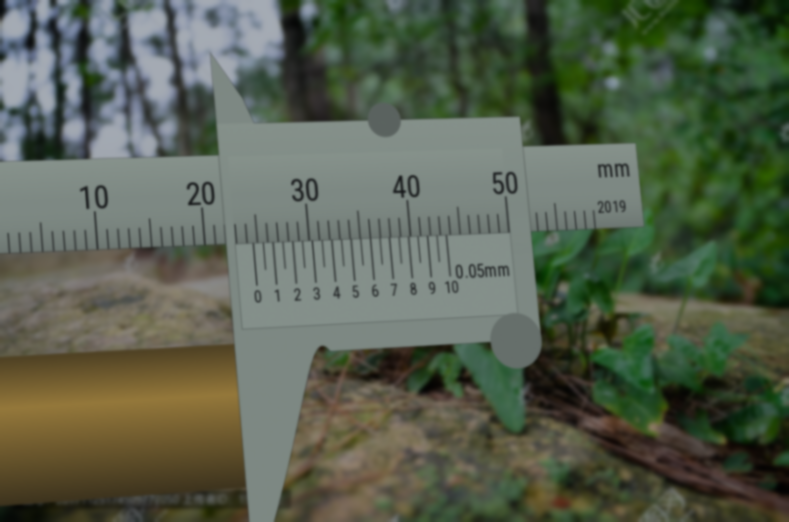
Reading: 24.6 mm
